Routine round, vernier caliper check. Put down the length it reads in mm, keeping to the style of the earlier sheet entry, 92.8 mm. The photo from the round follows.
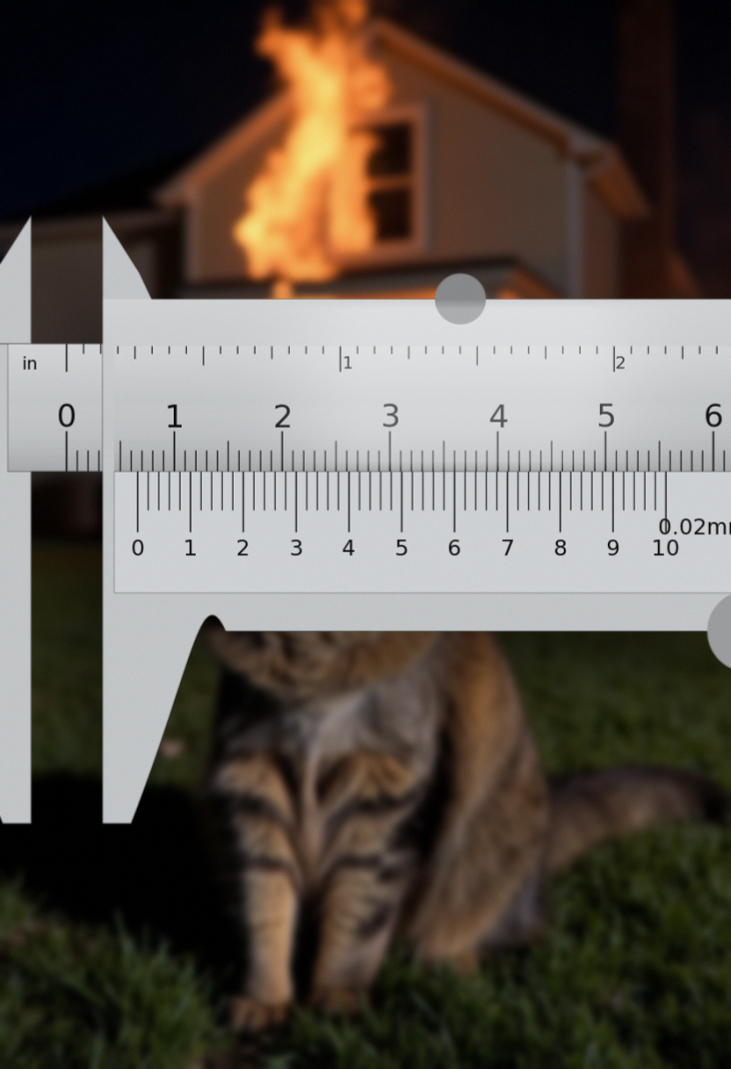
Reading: 6.6 mm
